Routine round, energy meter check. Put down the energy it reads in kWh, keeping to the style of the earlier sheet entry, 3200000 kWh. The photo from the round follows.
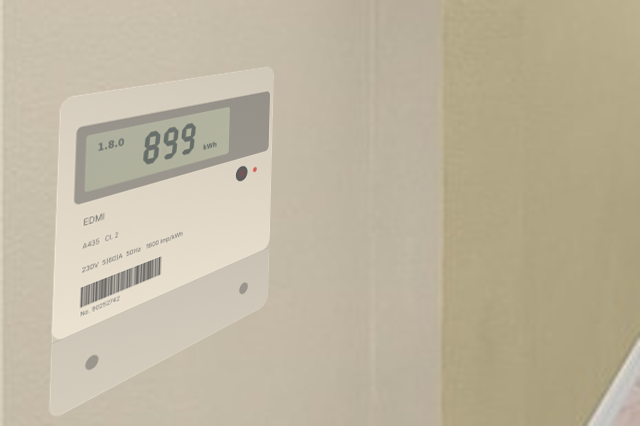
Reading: 899 kWh
